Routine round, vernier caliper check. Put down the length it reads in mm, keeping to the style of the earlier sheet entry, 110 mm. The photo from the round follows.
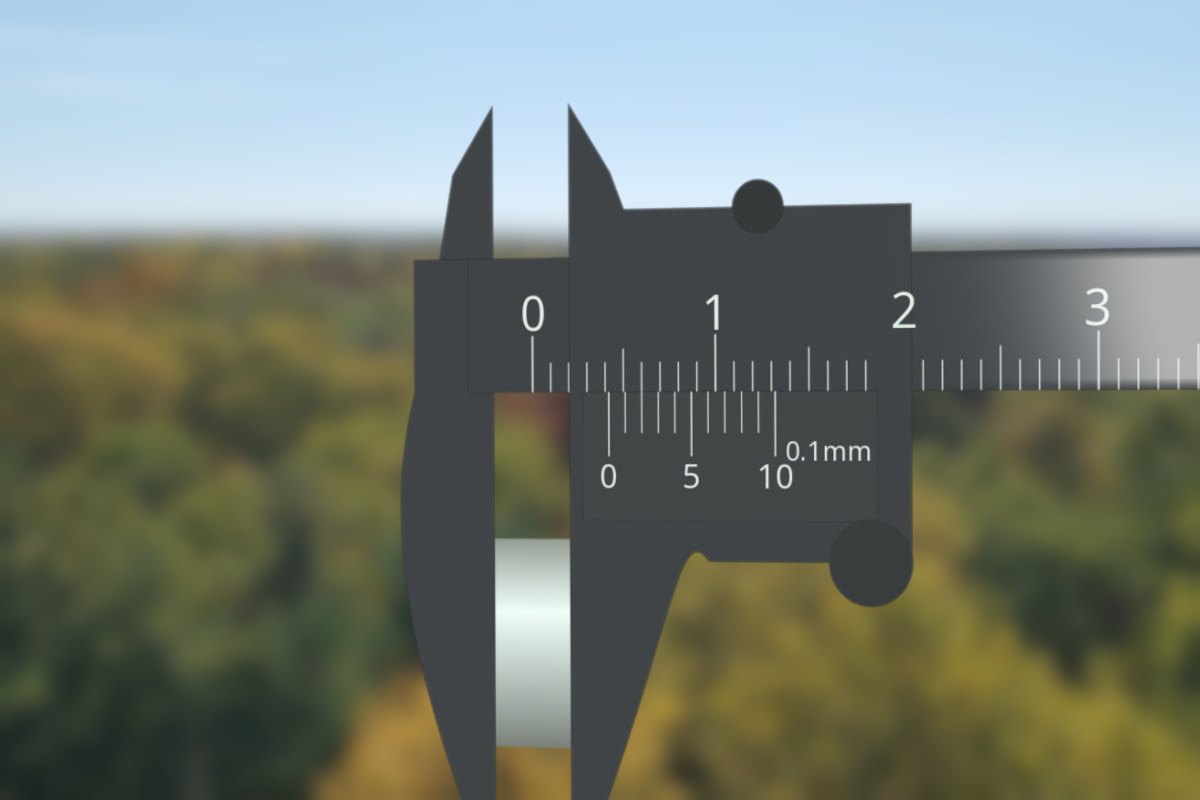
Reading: 4.2 mm
